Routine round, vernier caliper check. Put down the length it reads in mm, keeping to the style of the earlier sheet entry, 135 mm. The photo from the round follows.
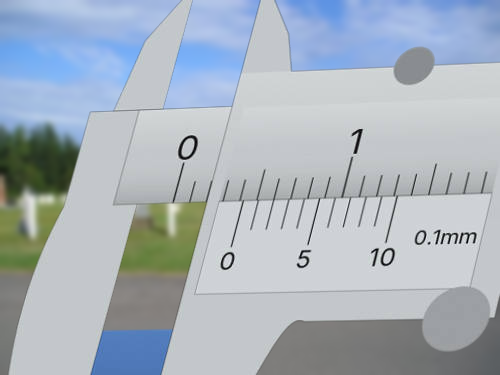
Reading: 4.2 mm
